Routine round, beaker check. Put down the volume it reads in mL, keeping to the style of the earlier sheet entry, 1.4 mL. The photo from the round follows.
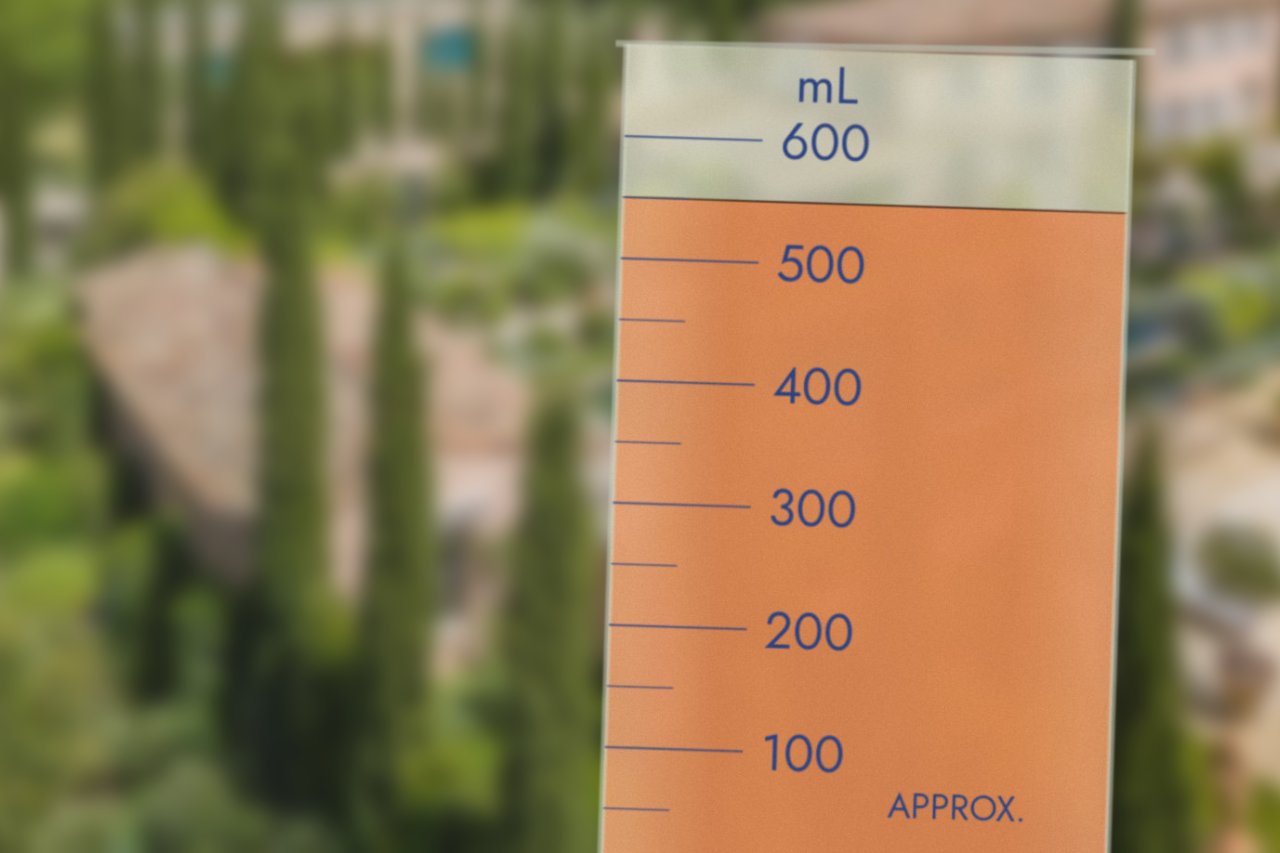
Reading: 550 mL
